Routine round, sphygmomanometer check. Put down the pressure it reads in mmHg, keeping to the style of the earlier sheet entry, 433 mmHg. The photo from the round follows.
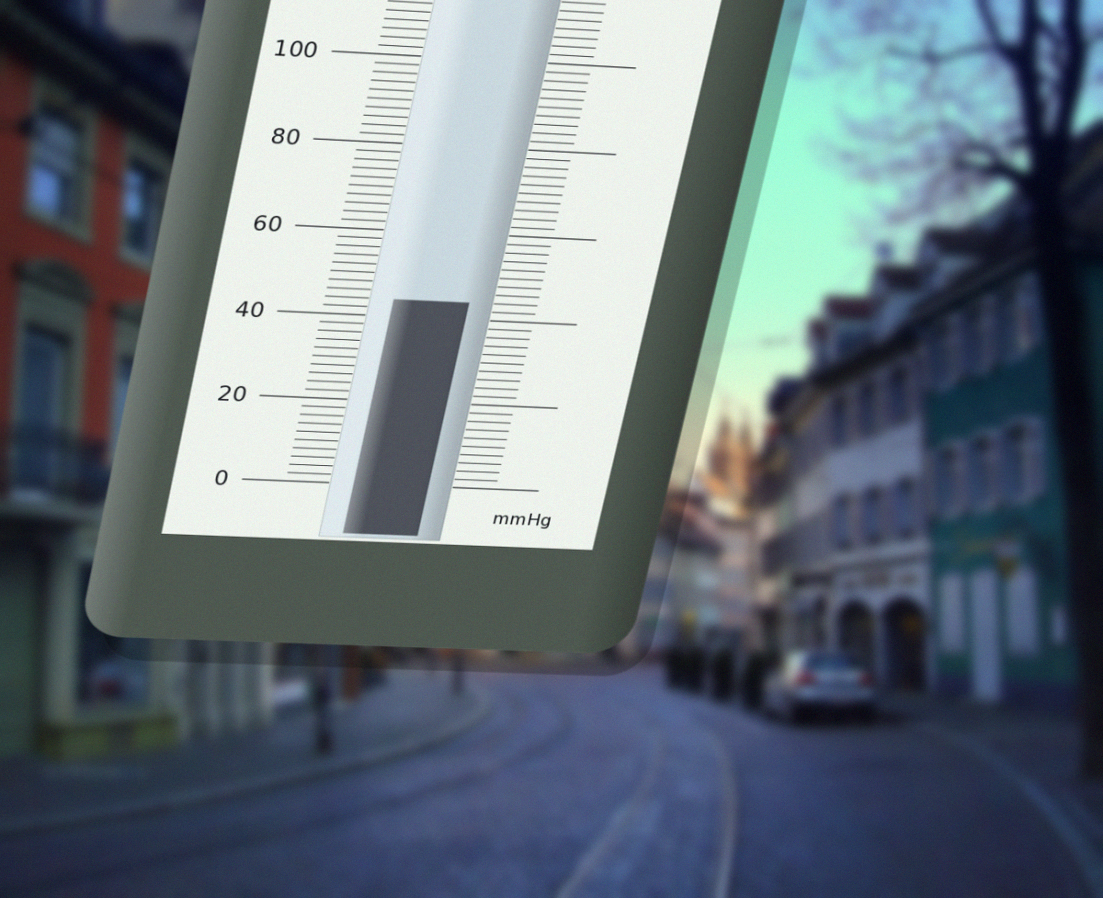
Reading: 44 mmHg
